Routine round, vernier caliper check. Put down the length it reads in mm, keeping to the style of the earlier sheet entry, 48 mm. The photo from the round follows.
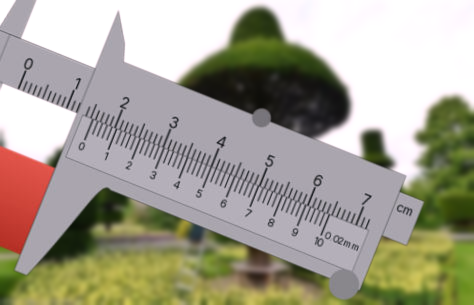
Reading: 15.5 mm
